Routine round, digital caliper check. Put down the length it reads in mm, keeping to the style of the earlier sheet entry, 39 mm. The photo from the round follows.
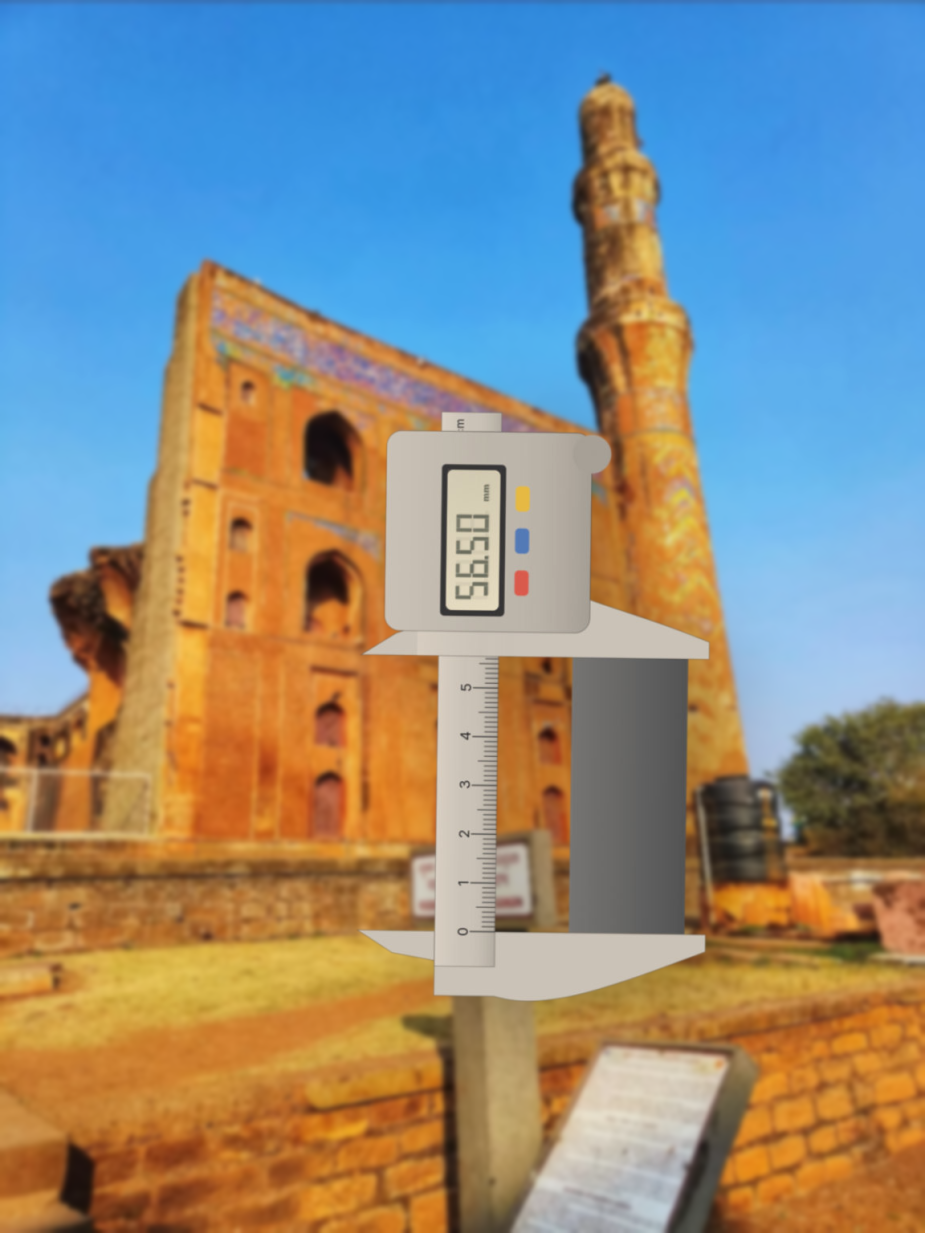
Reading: 56.50 mm
